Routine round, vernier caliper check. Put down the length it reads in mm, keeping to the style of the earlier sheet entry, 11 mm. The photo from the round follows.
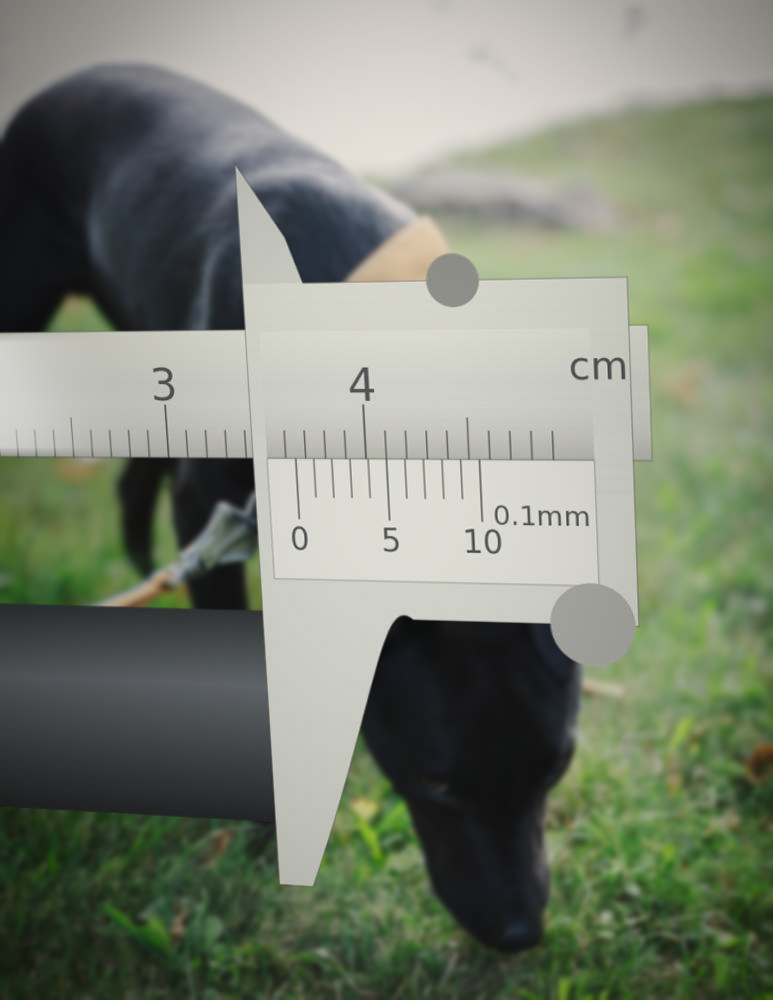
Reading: 36.5 mm
